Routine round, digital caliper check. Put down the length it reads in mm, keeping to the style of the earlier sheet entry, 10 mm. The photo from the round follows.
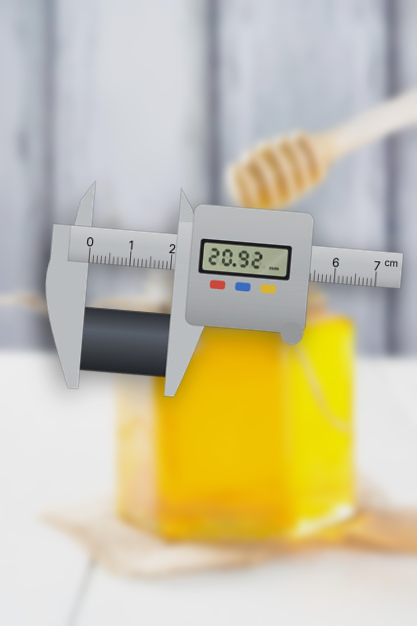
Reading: 20.92 mm
